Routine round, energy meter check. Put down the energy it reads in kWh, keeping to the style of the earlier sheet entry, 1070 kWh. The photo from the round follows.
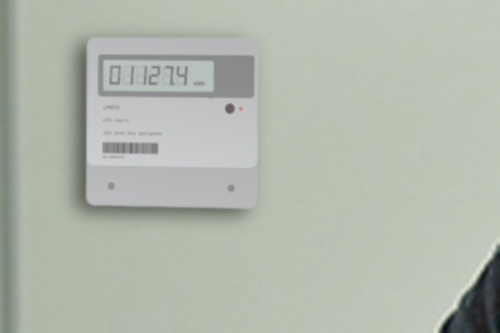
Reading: 1127.4 kWh
